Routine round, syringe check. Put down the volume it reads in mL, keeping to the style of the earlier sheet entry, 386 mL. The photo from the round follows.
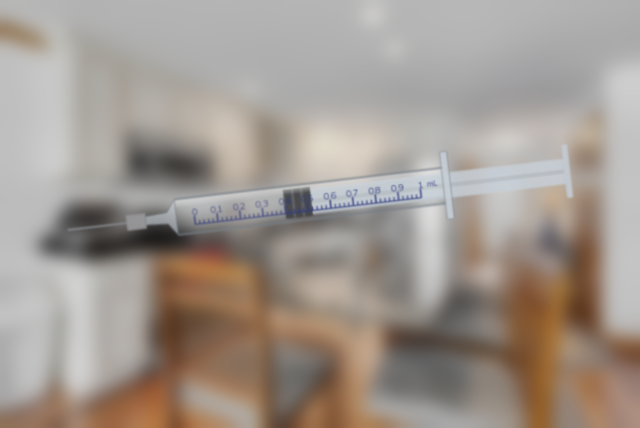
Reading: 0.4 mL
